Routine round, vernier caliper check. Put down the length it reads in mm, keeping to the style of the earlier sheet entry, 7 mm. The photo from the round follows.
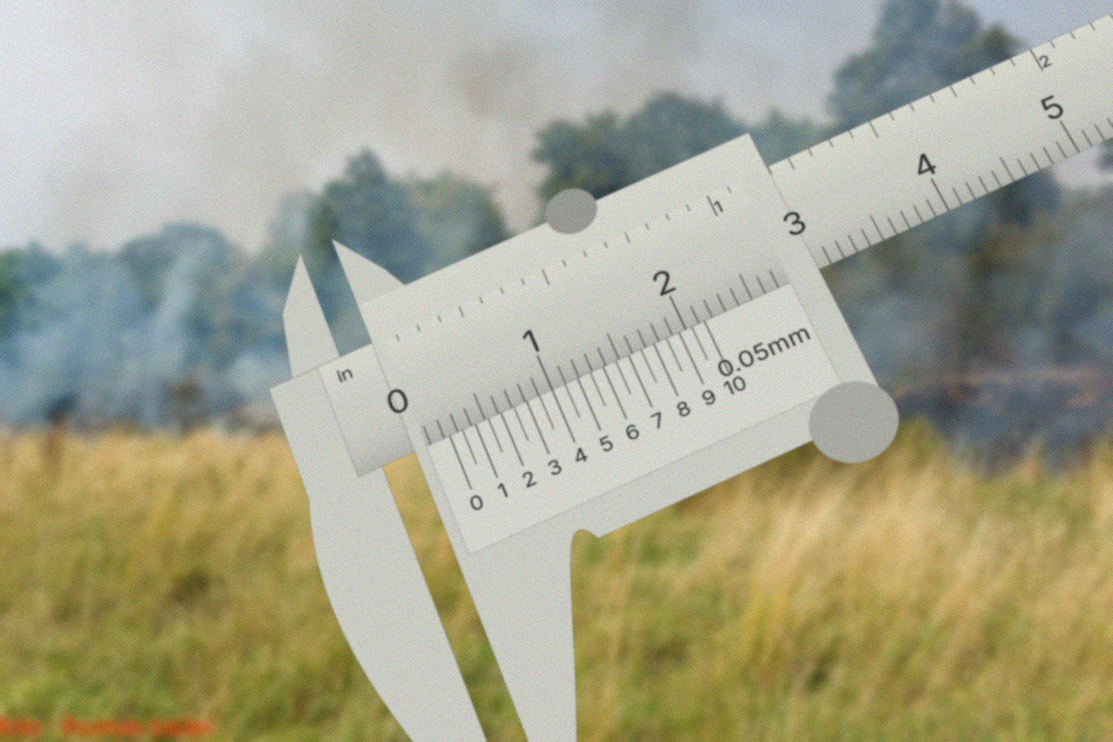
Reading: 2.4 mm
